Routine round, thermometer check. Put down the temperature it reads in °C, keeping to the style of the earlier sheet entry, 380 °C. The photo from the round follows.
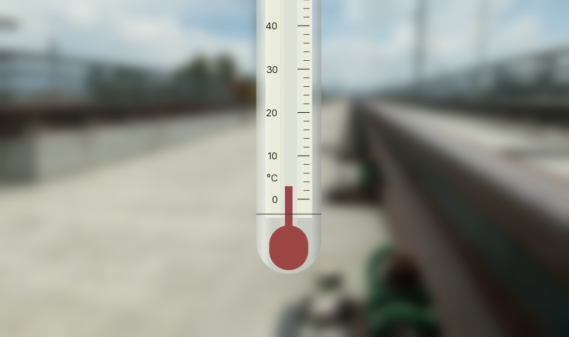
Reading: 3 °C
